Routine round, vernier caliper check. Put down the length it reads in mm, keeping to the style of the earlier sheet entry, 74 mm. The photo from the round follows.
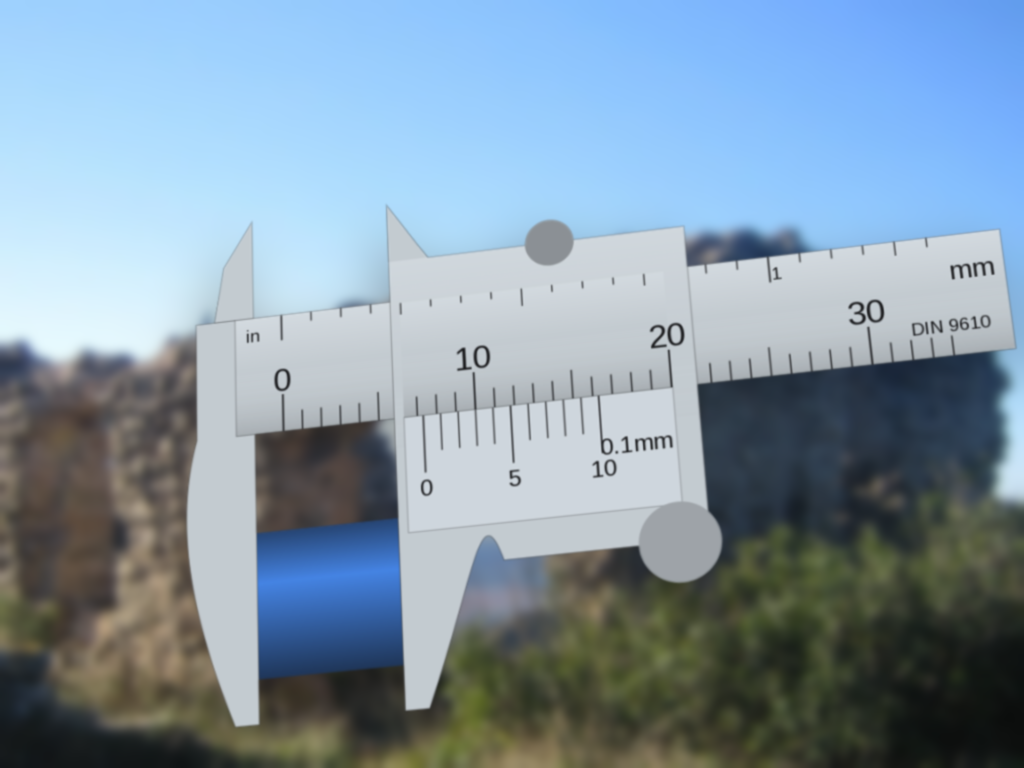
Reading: 7.3 mm
